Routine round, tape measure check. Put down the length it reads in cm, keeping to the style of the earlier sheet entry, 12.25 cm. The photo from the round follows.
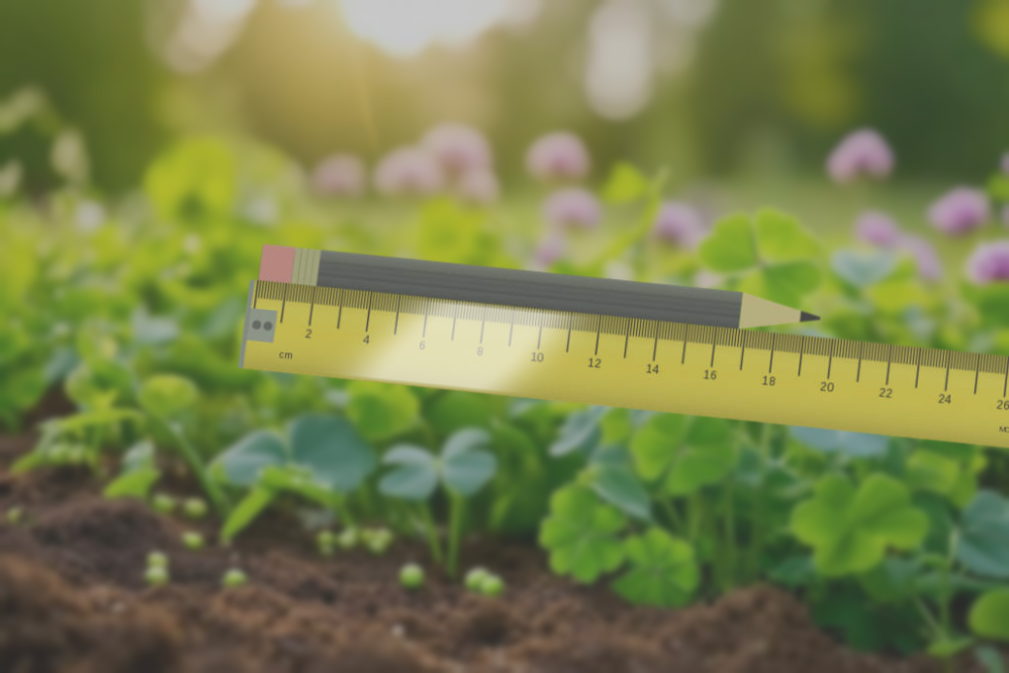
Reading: 19.5 cm
